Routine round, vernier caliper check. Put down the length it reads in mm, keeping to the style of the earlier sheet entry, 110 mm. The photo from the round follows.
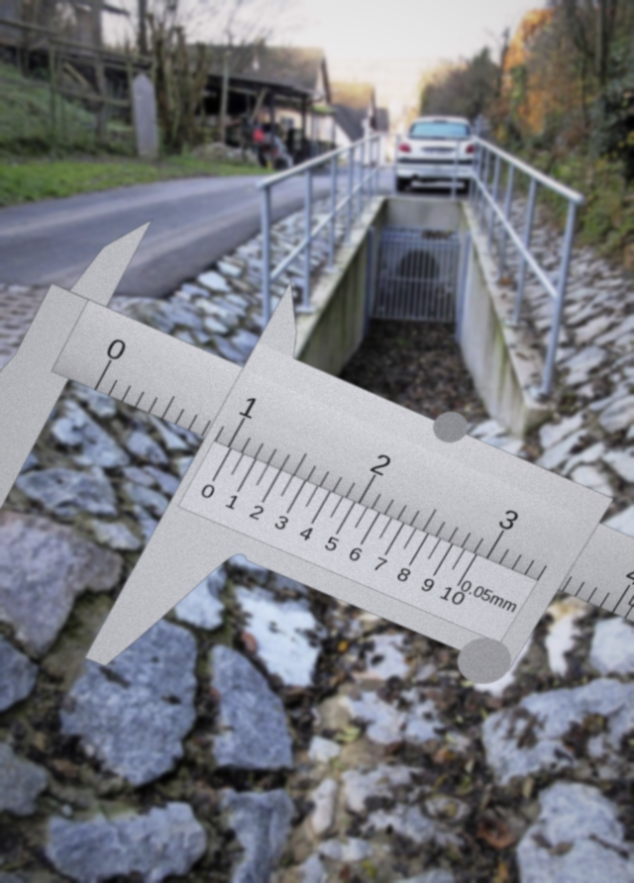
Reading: 10.2 mm
